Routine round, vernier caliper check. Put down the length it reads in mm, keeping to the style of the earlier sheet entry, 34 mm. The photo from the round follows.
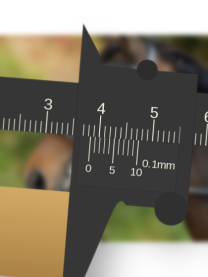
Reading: 38.4 mm
